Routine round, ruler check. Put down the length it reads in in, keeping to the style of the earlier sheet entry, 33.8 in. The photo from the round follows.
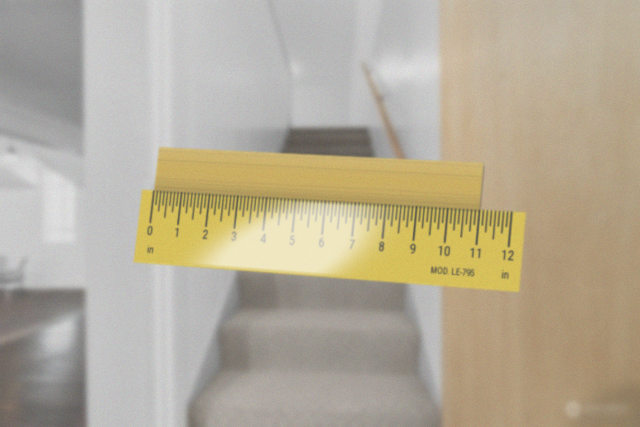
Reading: 11 in
